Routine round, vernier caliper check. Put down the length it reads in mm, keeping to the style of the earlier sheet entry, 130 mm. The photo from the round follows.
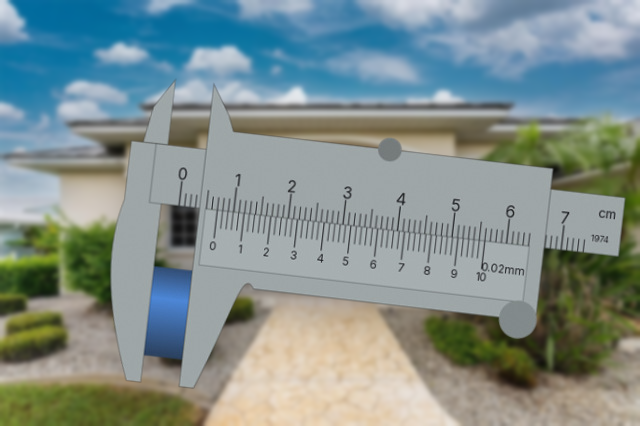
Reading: 7.0 mm
